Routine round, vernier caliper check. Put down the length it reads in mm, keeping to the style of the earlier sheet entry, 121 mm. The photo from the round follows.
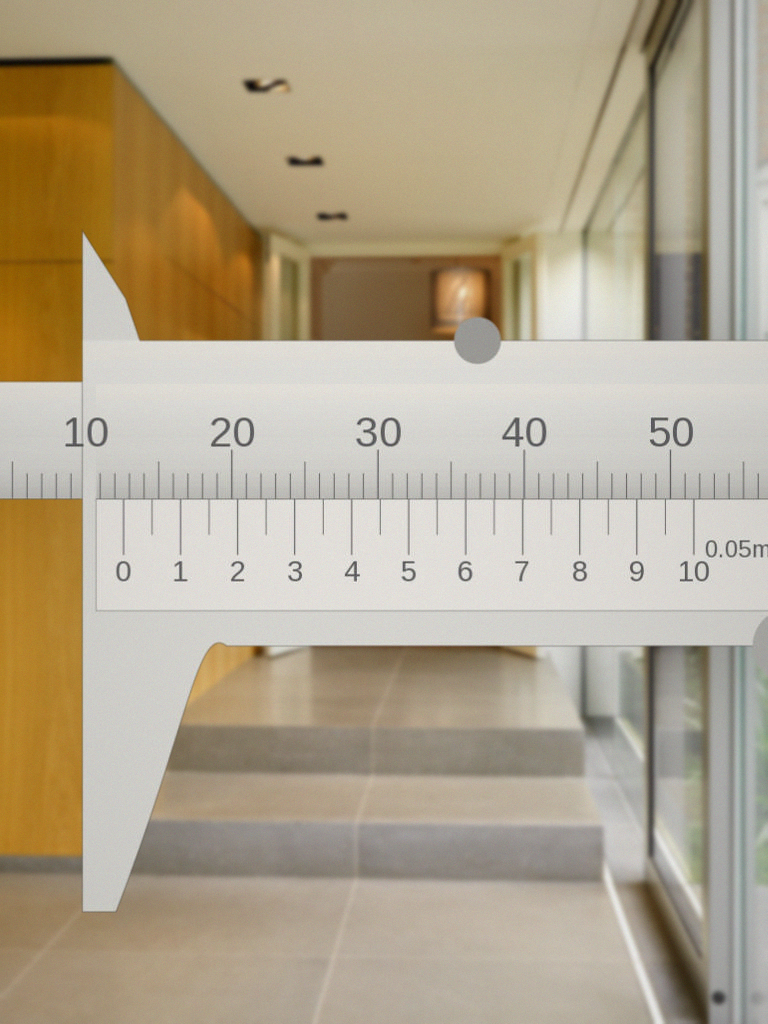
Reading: 12.6 mm
